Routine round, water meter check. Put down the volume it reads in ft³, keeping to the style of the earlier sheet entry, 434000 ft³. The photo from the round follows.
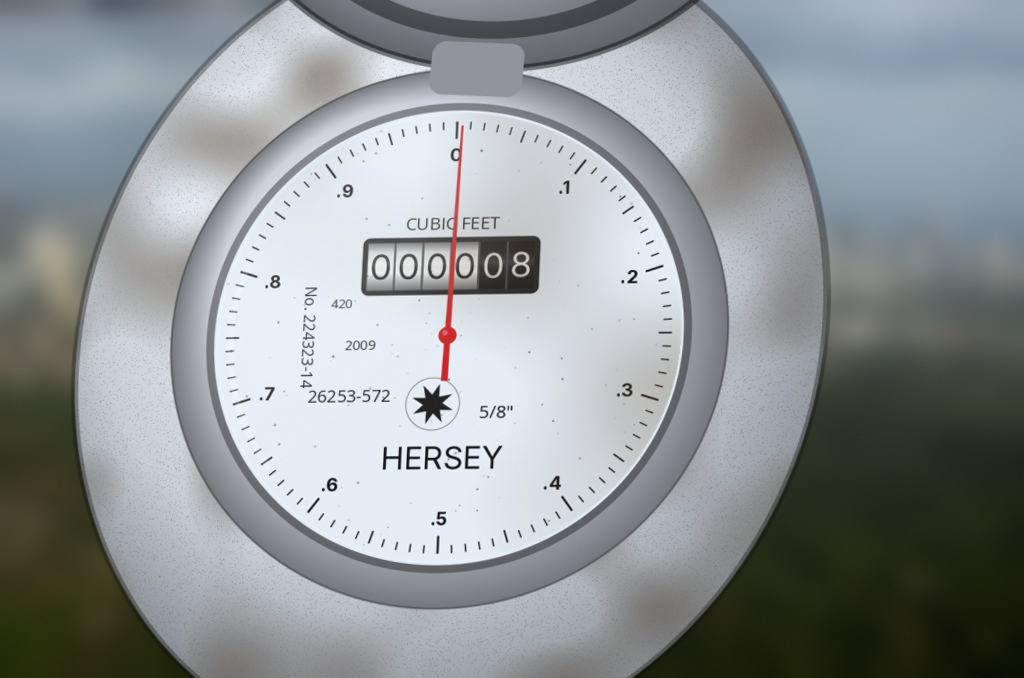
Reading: 8.00 ft³
